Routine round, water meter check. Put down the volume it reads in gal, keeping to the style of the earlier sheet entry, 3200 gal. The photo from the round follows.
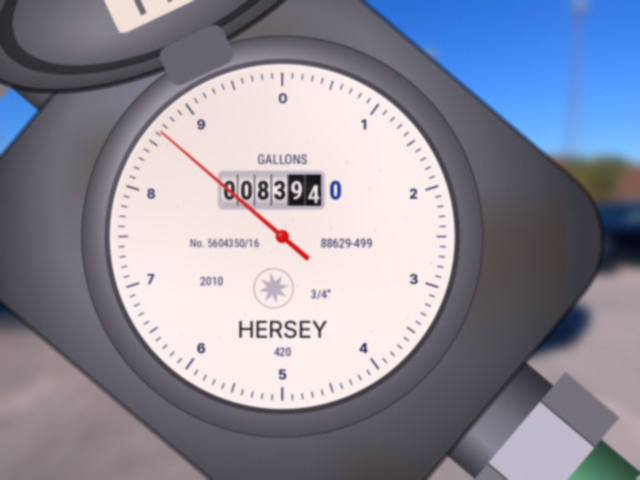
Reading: 83938.6 gal
